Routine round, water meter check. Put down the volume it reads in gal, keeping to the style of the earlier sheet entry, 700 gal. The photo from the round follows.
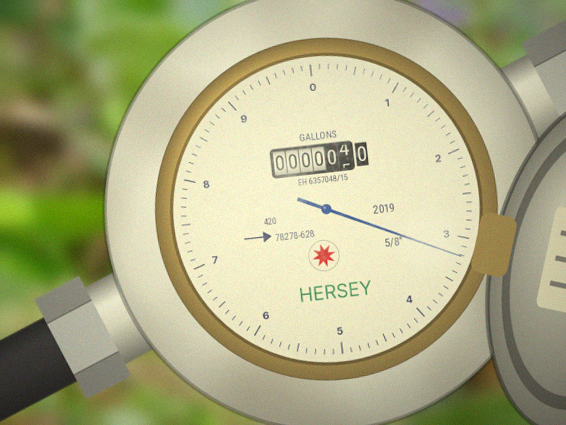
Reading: 43.2 gal
